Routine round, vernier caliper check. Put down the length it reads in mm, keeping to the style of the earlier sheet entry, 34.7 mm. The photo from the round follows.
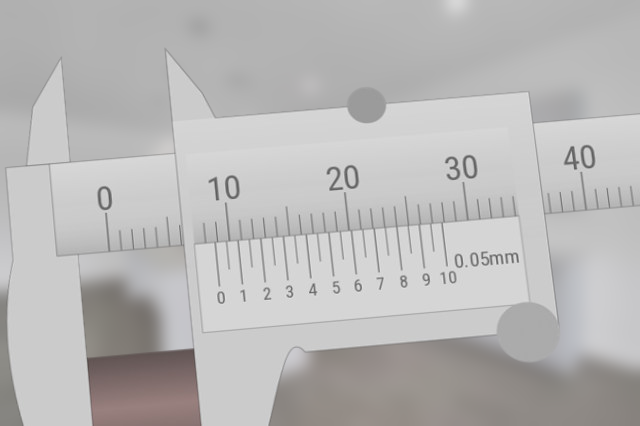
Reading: 8.8 mm
